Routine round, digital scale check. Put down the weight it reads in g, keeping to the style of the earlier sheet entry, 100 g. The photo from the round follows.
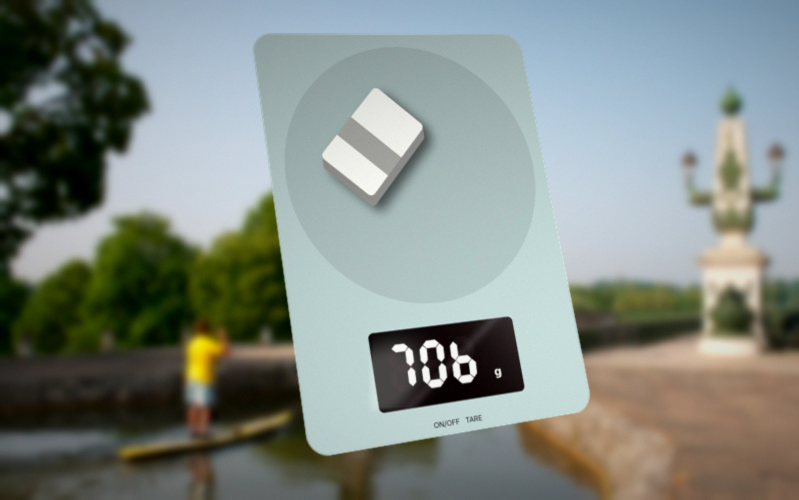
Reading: 706 g
